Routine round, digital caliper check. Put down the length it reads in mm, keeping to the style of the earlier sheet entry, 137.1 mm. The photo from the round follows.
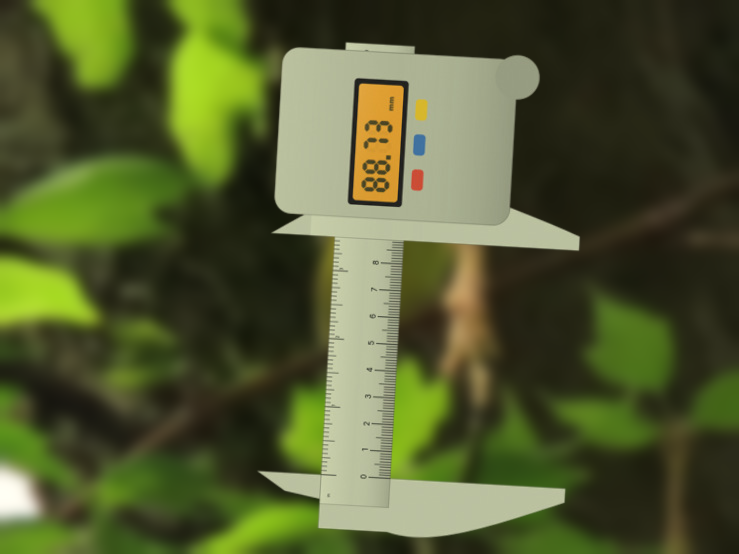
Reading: 88.73 mm
